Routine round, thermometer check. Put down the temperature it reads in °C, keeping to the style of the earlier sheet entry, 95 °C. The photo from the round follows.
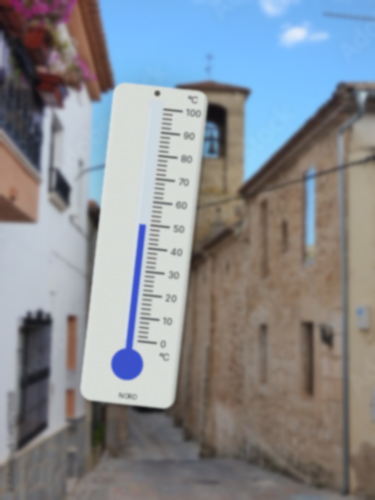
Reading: 50 °C
